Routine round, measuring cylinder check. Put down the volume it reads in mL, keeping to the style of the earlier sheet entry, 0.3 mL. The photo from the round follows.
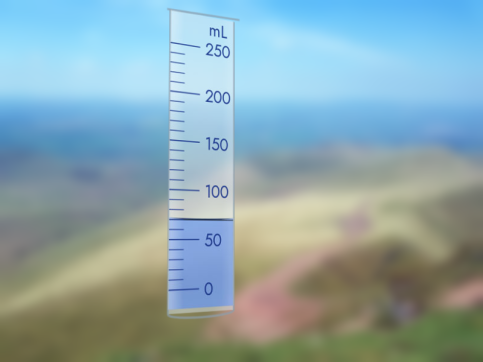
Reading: 70 mL
